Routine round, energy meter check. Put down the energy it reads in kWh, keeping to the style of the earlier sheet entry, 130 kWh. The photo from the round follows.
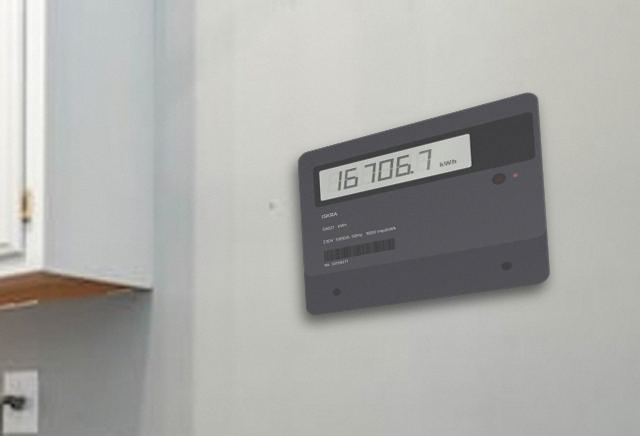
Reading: 16706.7 kWh
